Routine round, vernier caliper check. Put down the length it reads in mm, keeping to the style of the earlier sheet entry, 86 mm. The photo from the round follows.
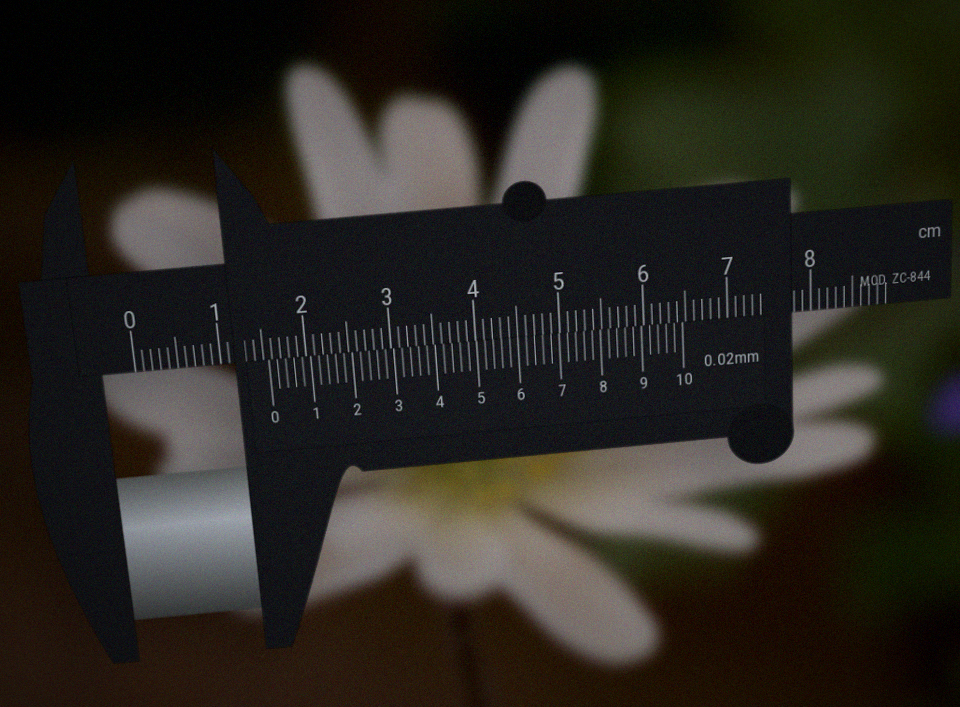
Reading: 15.6 mm
